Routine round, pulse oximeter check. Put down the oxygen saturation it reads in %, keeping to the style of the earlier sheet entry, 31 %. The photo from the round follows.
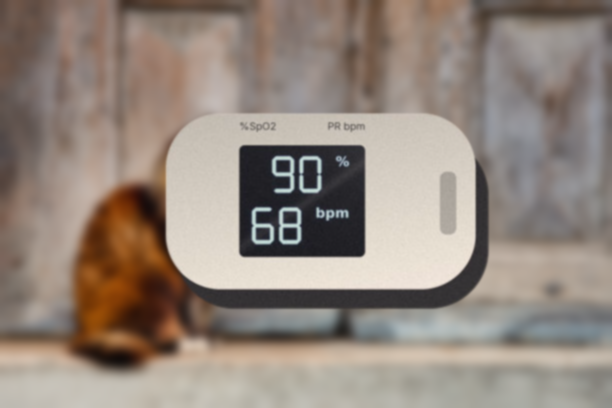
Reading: 90 %
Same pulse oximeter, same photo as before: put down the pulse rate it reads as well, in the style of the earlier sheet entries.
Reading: 68 bpm
